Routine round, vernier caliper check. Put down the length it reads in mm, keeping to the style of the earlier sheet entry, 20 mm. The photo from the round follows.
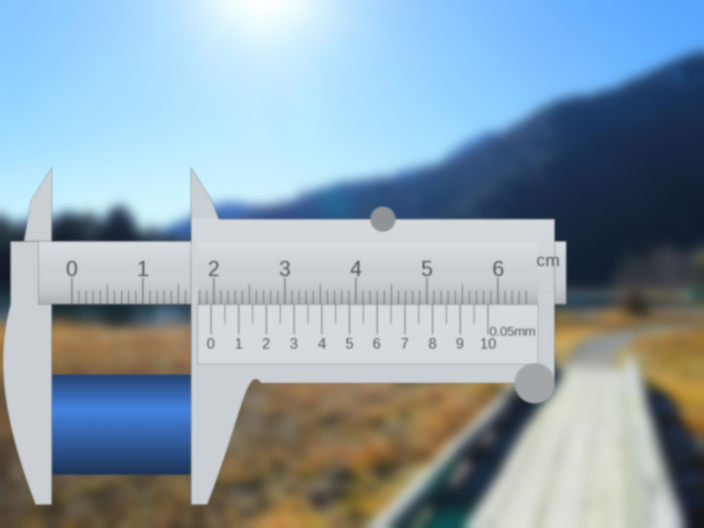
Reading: 19.6 mm
